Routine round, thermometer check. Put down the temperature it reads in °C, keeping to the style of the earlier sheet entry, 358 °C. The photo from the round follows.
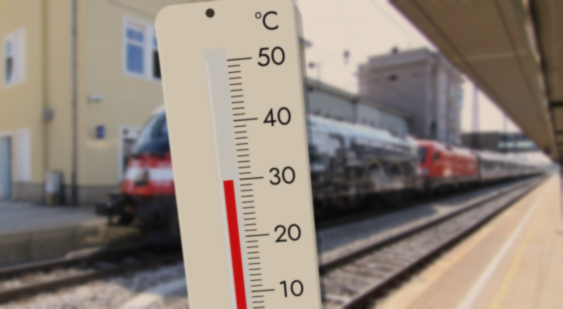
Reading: 30 °C
